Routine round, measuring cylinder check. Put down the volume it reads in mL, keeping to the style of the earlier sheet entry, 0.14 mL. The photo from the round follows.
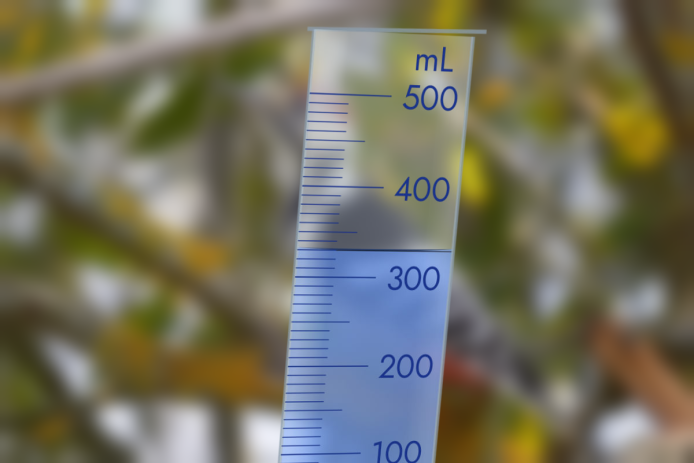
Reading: 330 mL
